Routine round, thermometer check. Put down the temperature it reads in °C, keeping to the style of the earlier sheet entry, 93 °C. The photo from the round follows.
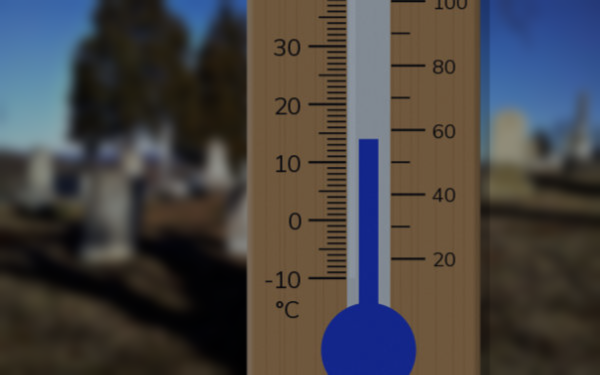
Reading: 14 °C
